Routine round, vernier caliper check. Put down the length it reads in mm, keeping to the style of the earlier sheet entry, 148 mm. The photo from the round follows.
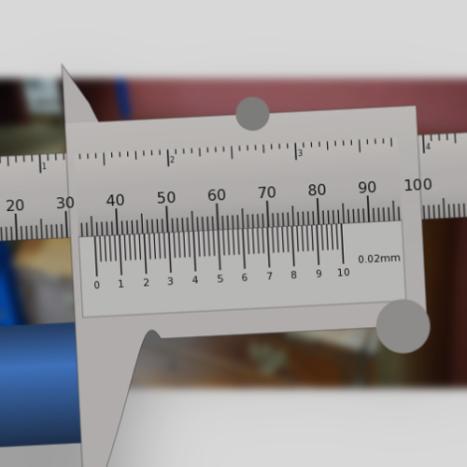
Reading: 35.5 mm
